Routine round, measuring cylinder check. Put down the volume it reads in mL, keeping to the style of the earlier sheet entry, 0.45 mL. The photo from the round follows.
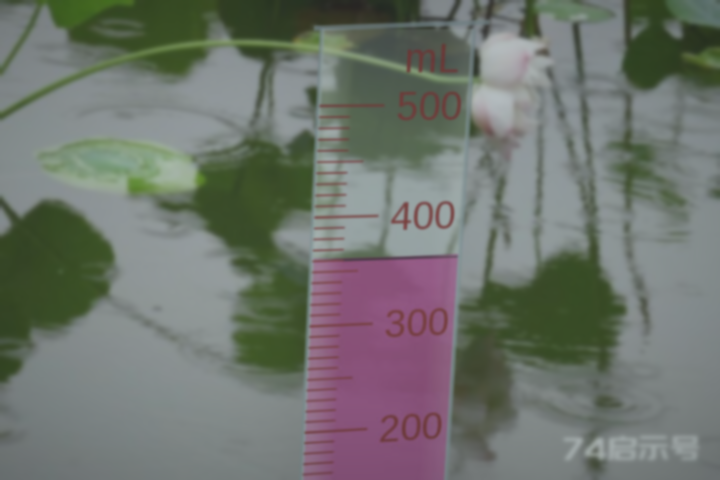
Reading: 360 mL
